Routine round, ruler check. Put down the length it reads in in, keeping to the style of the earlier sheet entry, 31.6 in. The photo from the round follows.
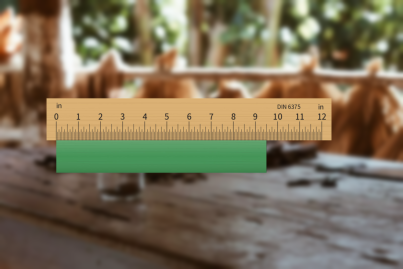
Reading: 9.5 in
